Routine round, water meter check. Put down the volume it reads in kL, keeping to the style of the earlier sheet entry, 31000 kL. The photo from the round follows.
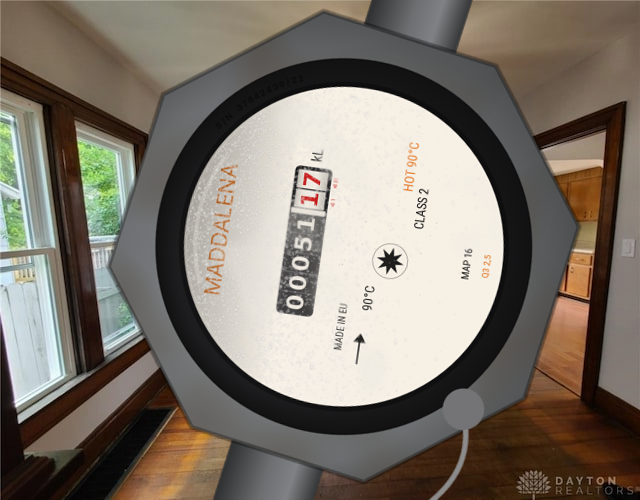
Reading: 51.17 kL
